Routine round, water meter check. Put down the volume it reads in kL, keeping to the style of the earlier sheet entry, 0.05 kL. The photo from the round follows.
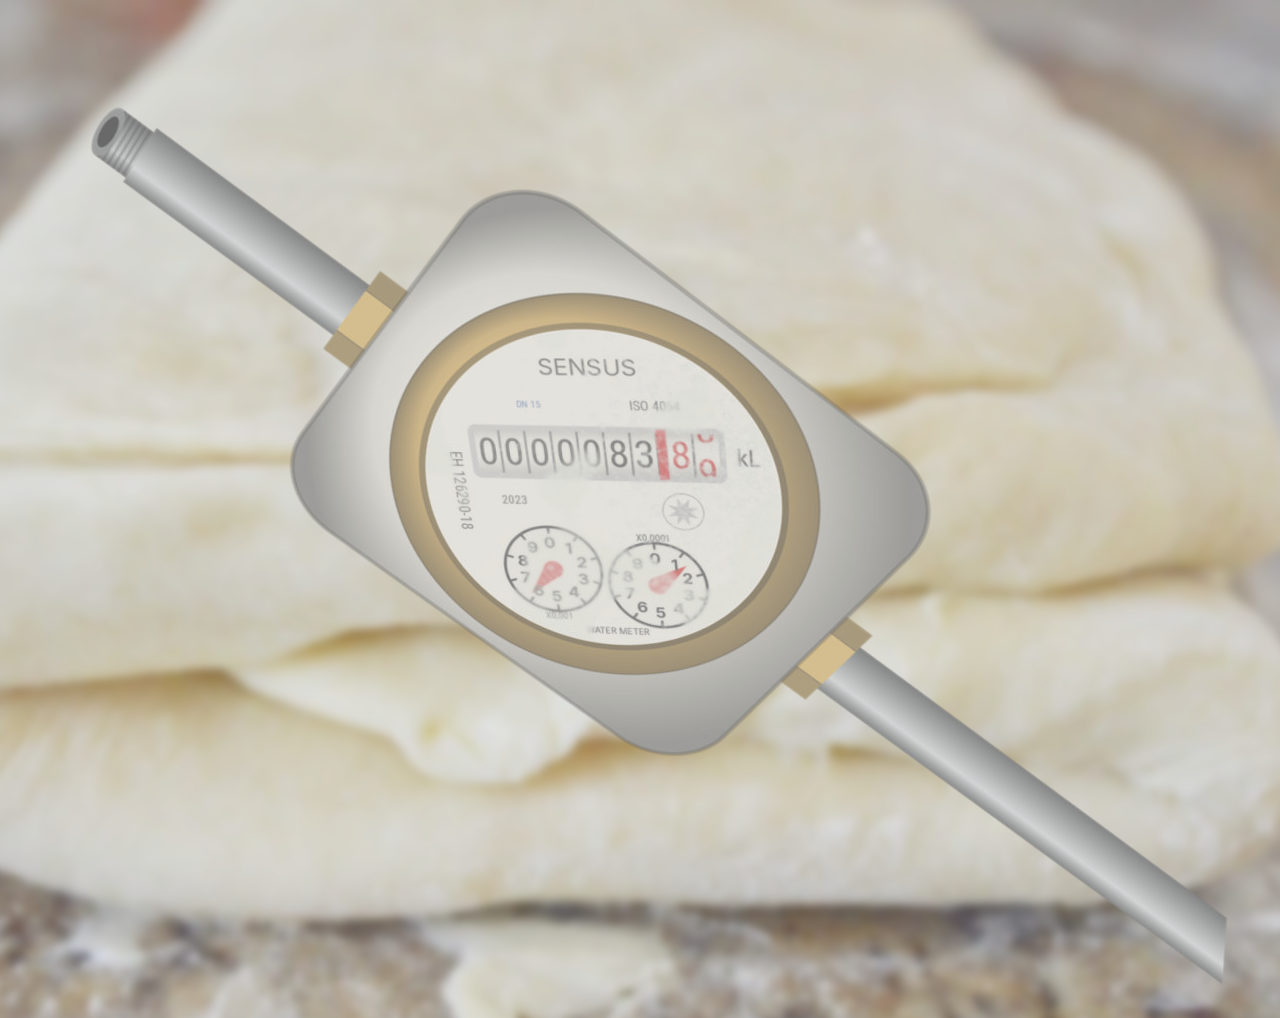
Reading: 83.8861 kL
